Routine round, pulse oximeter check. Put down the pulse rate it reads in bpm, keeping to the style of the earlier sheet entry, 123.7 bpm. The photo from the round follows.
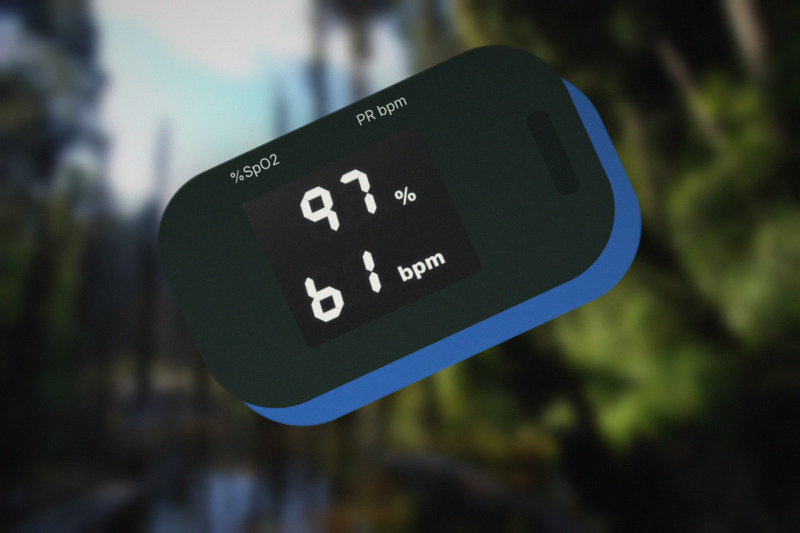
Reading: 61 bpm
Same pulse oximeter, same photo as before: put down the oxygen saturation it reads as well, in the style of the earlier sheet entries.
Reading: 97 %
